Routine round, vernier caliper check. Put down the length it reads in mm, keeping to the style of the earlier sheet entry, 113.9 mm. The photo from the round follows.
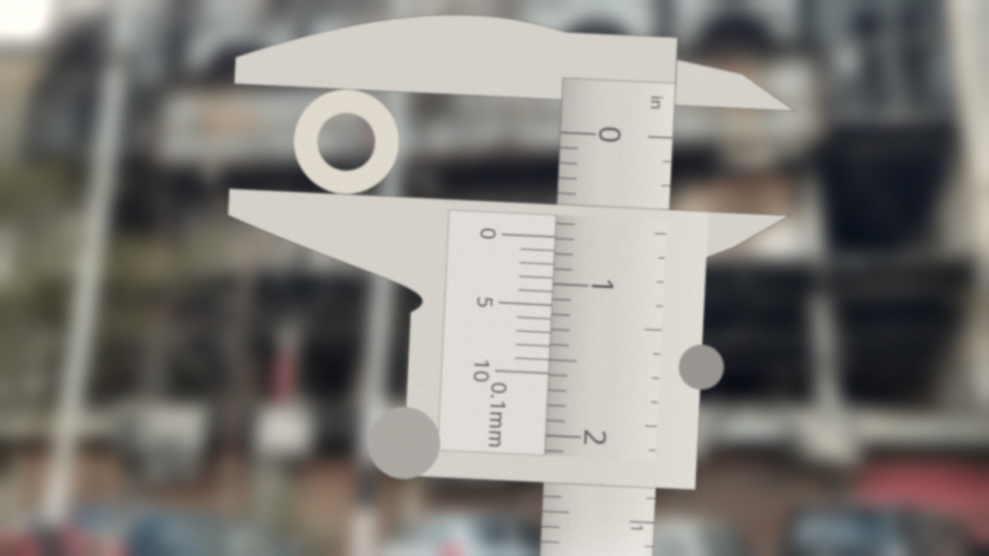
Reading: 6.9 mm
